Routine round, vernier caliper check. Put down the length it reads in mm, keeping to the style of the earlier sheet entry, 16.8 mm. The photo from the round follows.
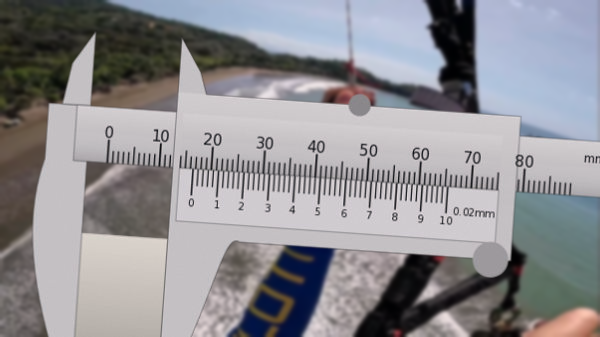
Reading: 16.5 mm
